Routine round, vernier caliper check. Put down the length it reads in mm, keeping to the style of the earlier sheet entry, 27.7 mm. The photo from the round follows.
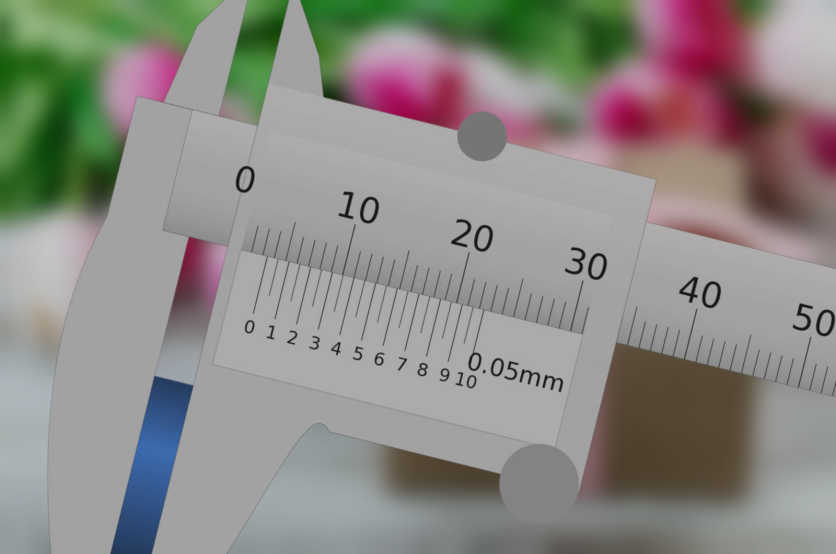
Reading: 3.4 mm
